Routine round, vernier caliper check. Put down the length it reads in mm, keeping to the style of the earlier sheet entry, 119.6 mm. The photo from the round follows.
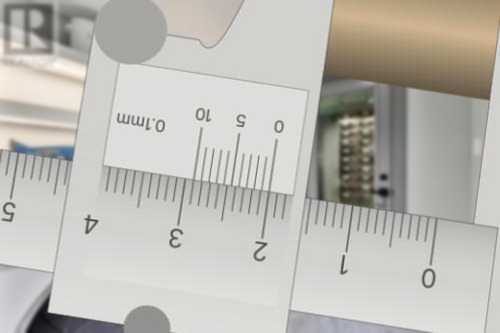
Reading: 20.0 mm
